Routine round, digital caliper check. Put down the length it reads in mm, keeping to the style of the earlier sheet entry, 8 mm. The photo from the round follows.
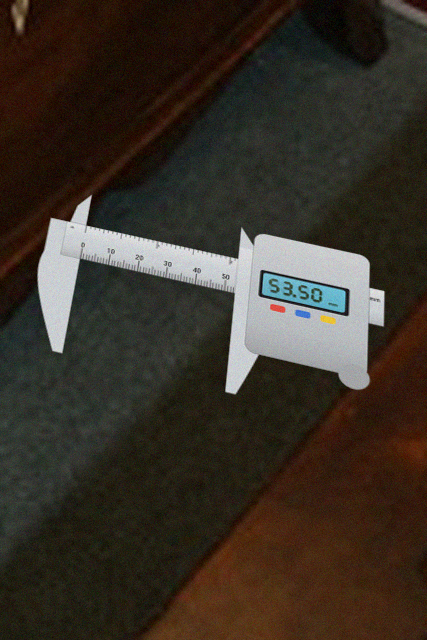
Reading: 53.50 mm
